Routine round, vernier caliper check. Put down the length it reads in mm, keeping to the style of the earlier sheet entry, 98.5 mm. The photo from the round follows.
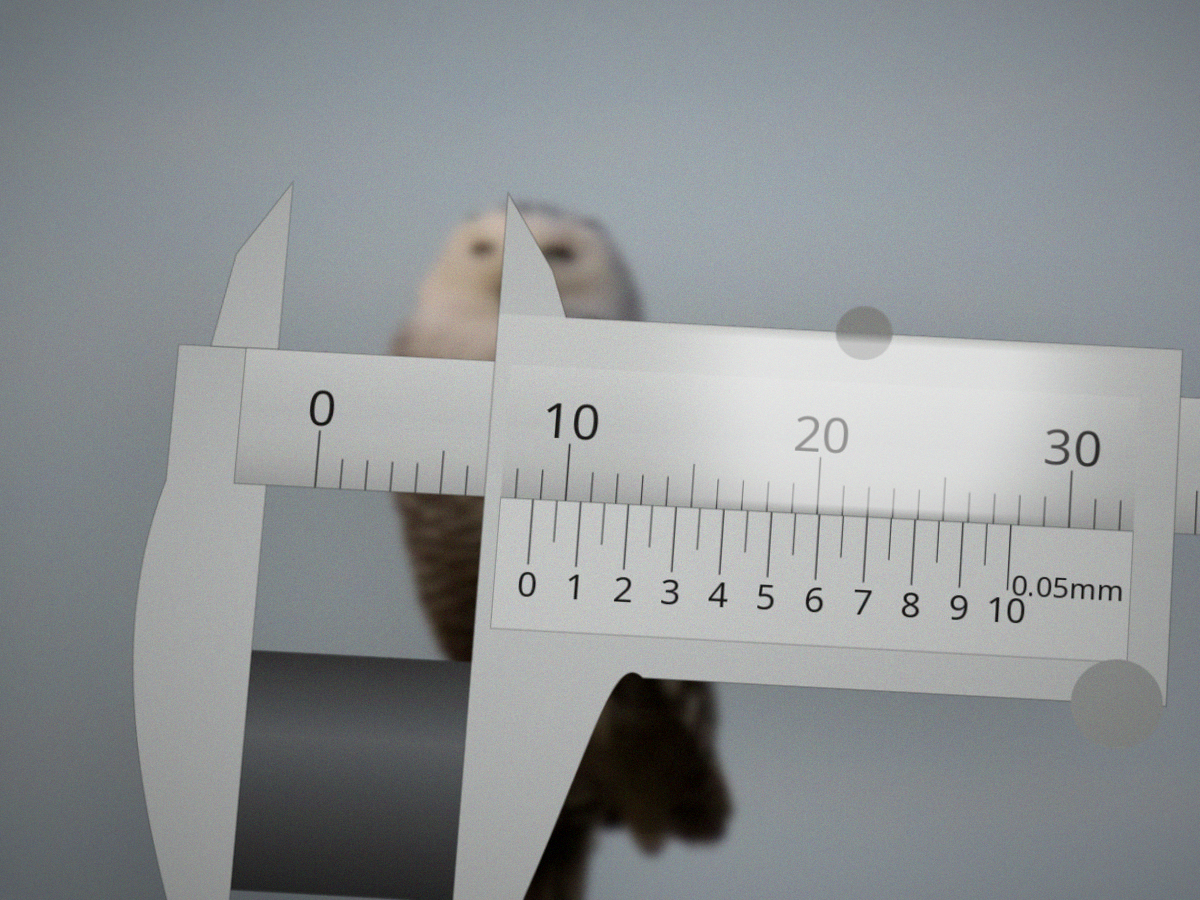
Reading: 8.70 mm
